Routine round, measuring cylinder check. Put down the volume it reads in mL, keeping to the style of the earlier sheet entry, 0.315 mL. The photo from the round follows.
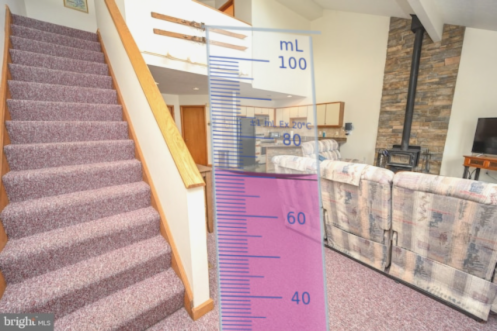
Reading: 70 mL
